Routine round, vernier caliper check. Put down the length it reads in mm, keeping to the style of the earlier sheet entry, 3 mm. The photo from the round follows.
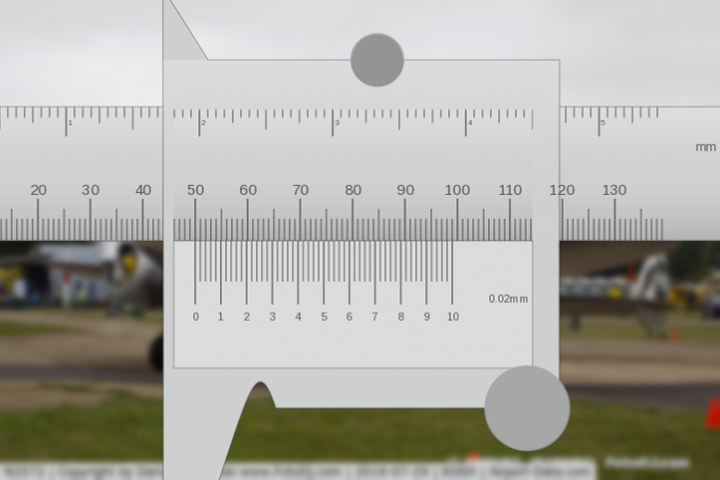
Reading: 50.0 mm
